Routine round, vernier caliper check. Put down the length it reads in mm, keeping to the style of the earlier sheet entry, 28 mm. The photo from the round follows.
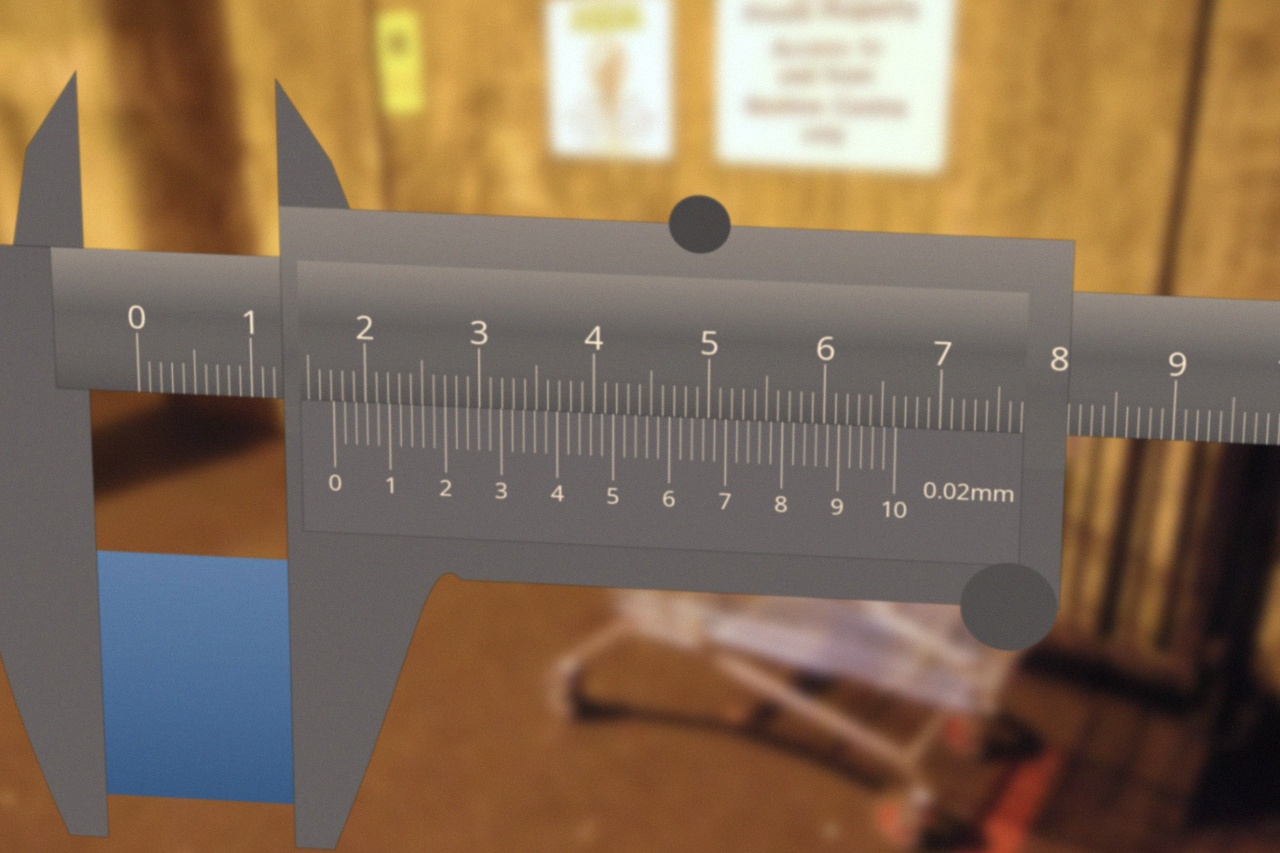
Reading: 17.2 mm
